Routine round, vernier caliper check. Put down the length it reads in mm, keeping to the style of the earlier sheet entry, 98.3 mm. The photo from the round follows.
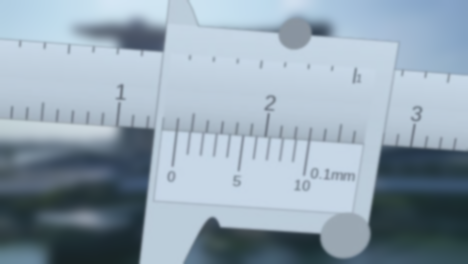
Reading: 14.0 mm
